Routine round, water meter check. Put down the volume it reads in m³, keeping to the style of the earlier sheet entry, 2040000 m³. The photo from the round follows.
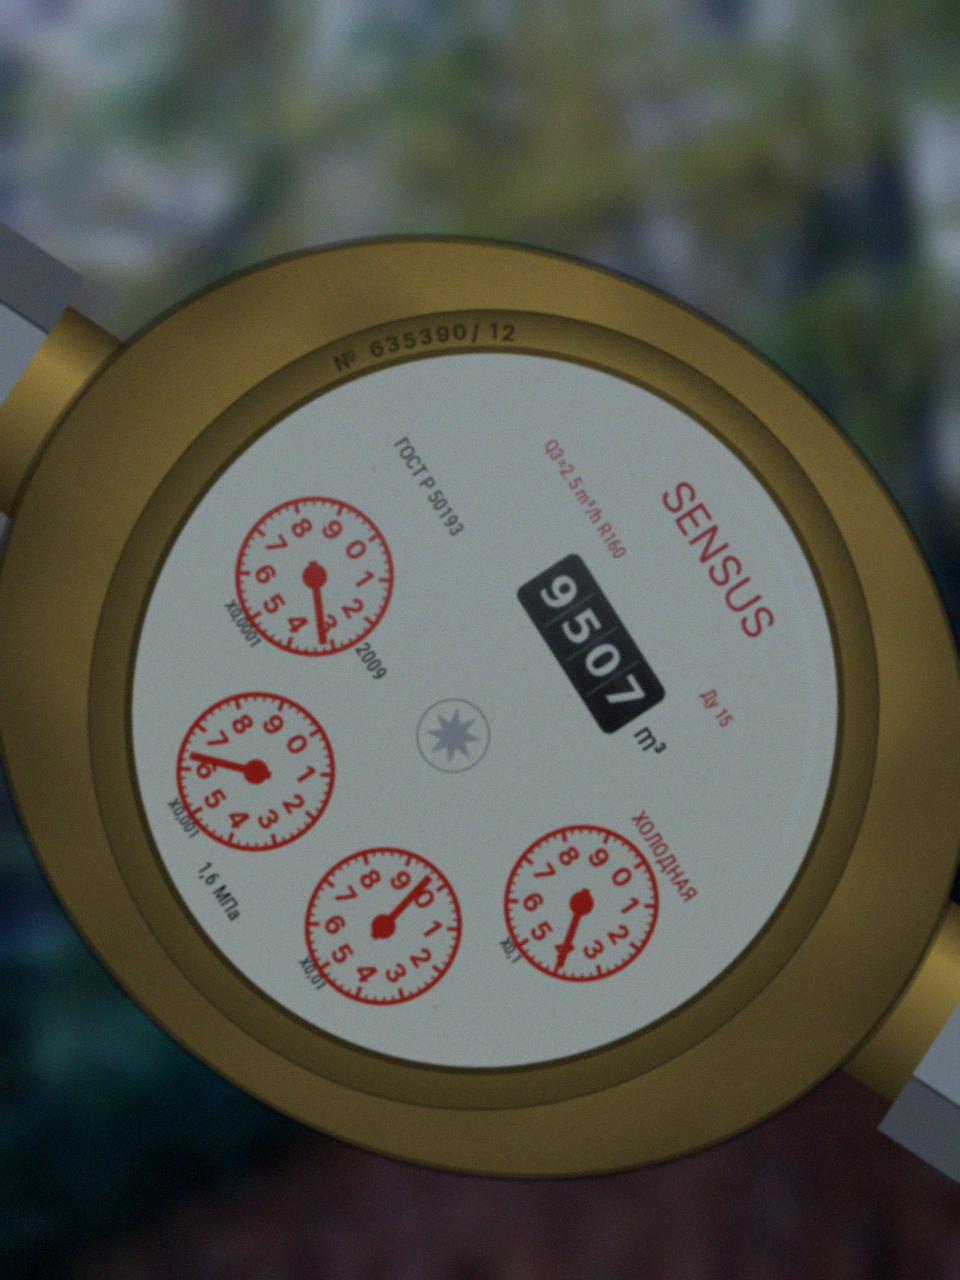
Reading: 9507.3963 m³
